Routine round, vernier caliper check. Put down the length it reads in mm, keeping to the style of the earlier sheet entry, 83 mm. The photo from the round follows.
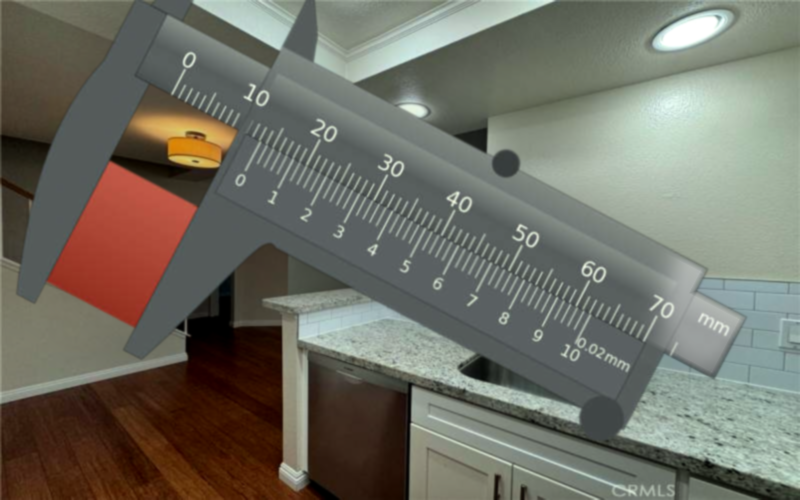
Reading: 13.2 mm
